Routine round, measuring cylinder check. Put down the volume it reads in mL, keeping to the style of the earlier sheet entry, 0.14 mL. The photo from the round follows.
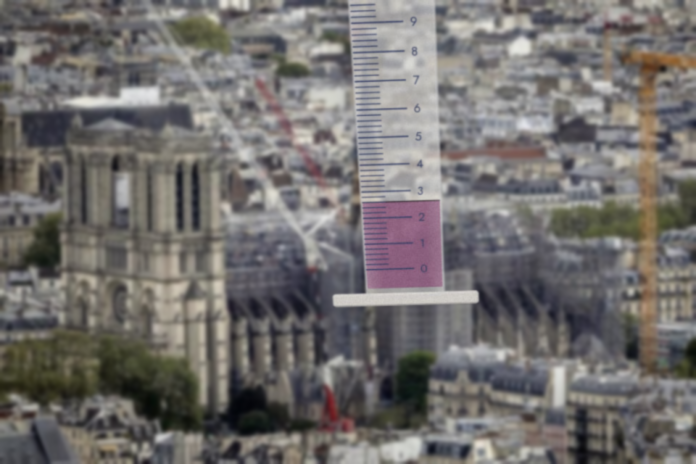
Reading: 2.6 mL
